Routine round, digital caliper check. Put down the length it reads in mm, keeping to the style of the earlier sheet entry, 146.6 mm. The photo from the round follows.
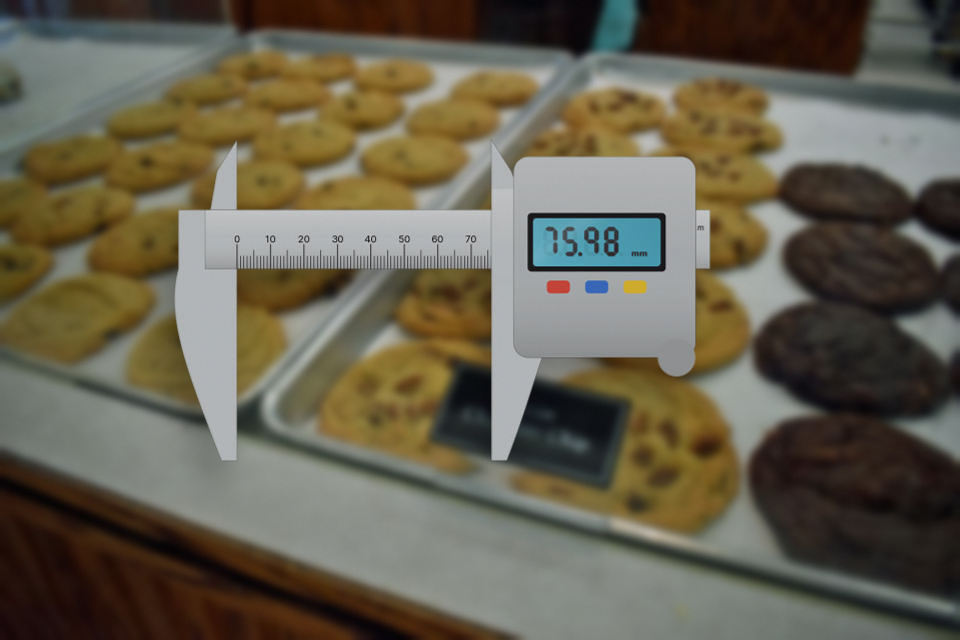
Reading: 75.98 mm
